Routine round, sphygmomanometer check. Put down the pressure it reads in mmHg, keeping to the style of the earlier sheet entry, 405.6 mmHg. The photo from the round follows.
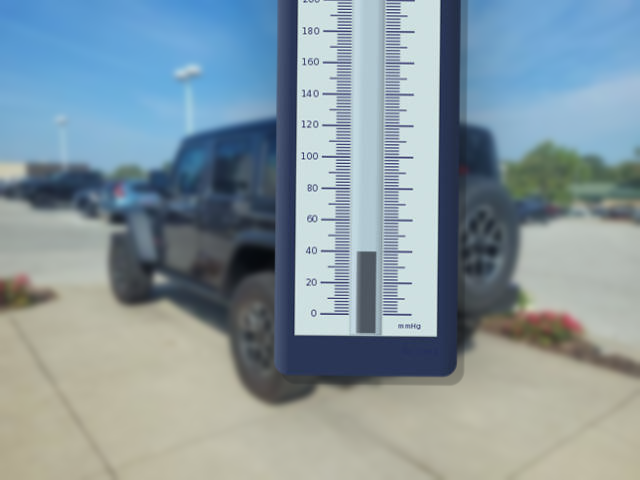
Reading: 40 mmHg
